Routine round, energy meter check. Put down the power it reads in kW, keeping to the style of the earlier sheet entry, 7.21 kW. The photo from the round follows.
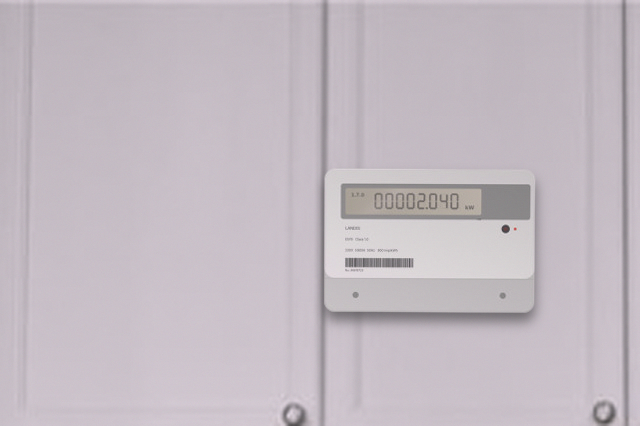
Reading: 2.040 kW
